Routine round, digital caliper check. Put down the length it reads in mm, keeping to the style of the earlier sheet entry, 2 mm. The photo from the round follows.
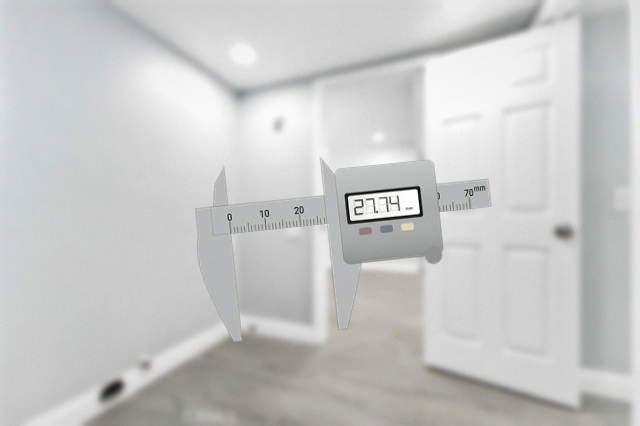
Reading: 27.74 mm
